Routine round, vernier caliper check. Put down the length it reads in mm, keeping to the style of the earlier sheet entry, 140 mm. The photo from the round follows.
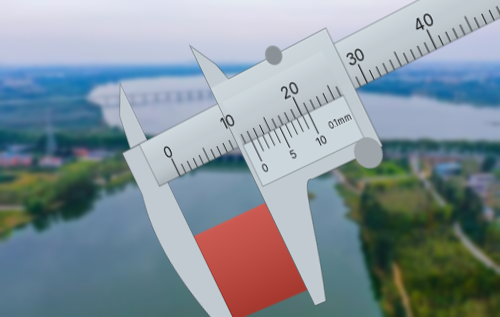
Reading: 12.0 mm
